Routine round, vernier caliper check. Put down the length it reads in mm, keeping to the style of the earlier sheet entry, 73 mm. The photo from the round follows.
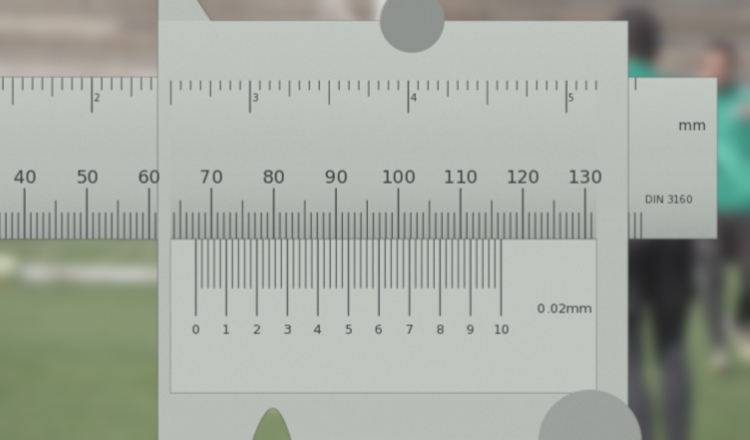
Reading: 67.5 mm
